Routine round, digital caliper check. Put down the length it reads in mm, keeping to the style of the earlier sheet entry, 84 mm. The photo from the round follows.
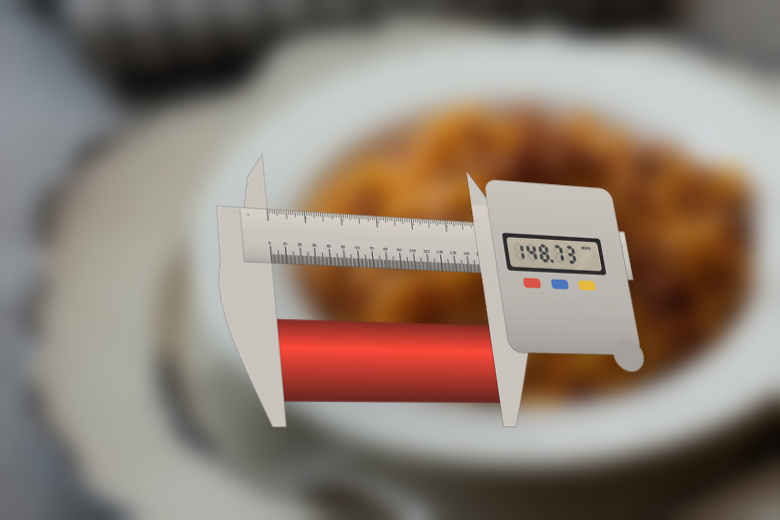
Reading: 148.73 mm
